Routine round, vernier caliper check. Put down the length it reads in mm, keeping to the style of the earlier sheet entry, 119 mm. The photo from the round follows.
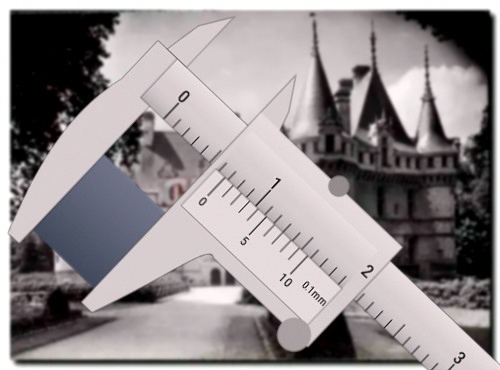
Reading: 6.7 mm
